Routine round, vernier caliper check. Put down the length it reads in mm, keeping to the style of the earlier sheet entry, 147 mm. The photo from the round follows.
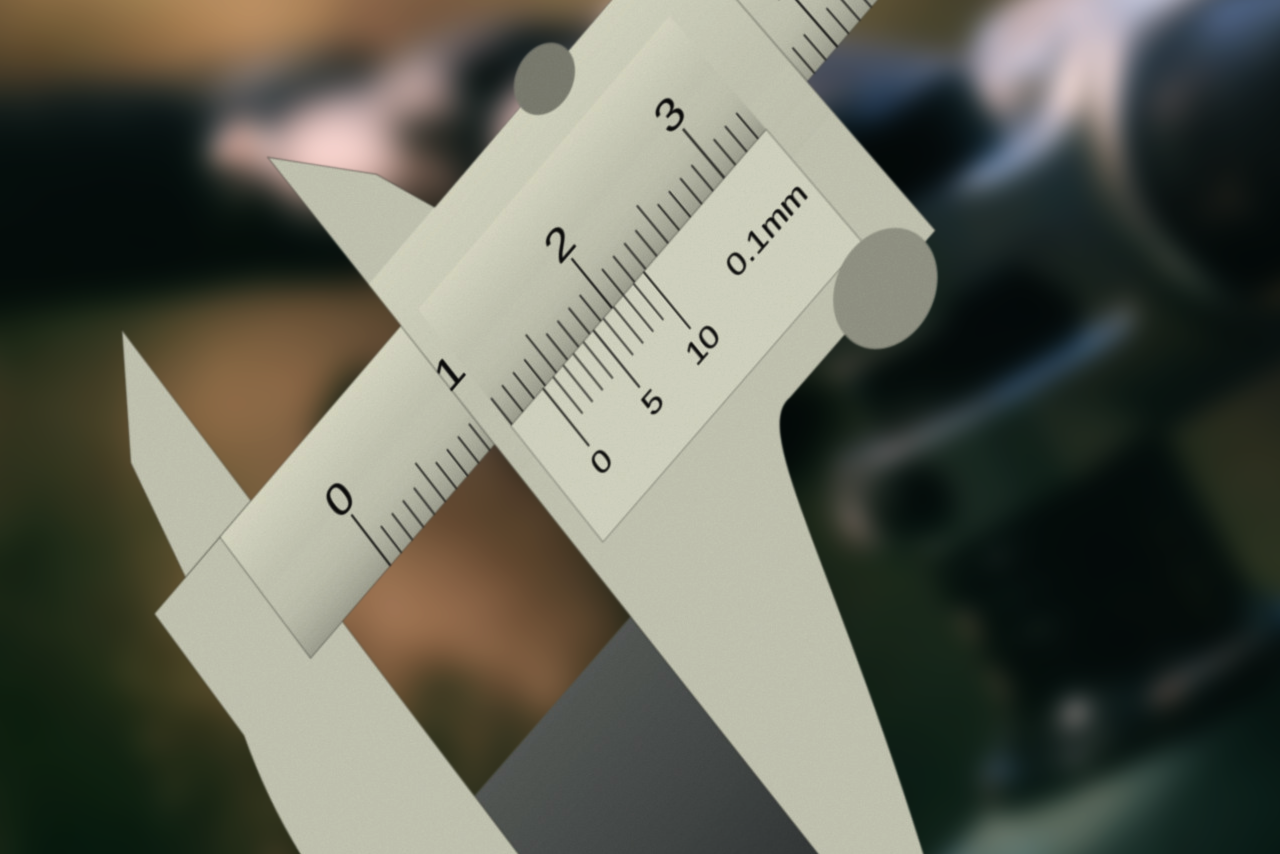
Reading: 13.8 mm
